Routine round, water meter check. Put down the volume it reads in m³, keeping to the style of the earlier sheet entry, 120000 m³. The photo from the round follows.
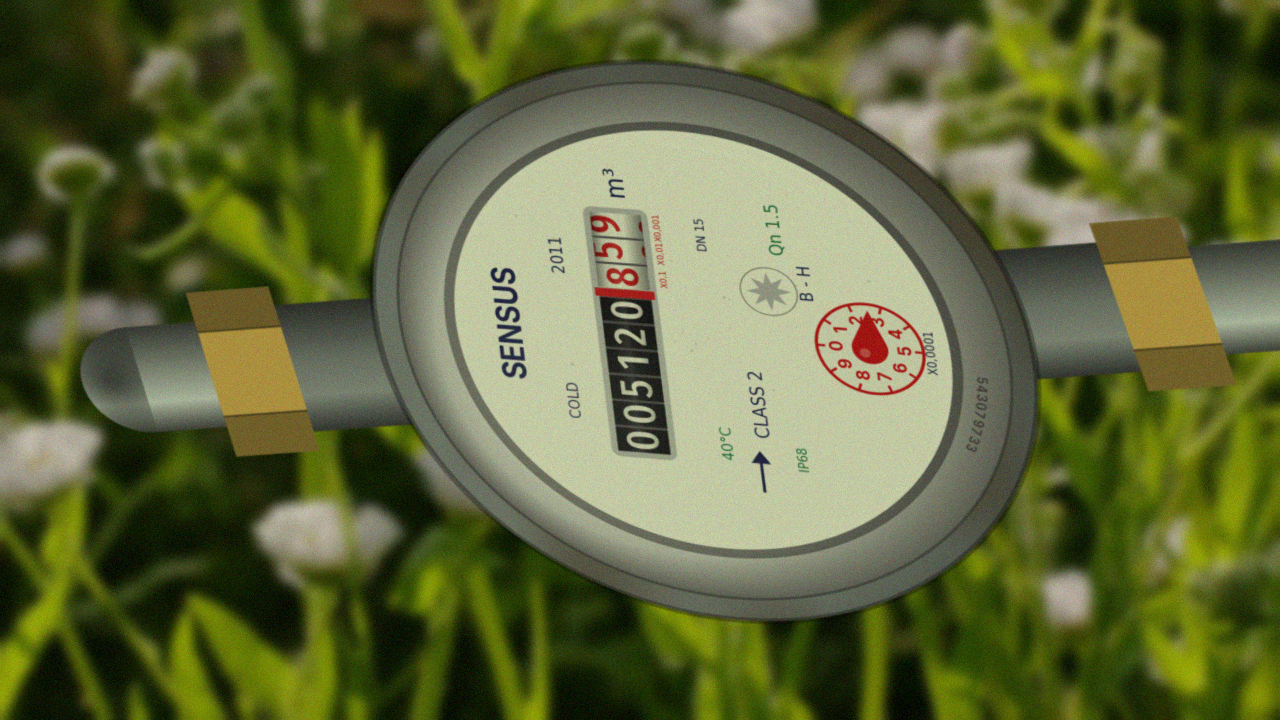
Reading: 5120.8592 m³
